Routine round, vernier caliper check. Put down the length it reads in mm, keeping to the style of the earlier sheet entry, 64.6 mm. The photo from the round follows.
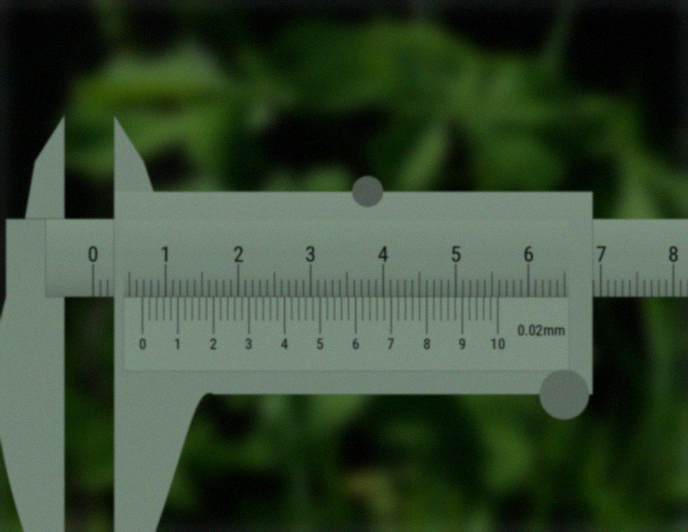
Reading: 6.8 mm
